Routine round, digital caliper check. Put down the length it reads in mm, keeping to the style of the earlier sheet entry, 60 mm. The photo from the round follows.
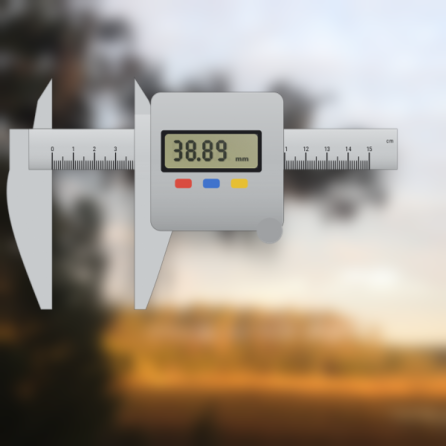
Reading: 38.89 mm
